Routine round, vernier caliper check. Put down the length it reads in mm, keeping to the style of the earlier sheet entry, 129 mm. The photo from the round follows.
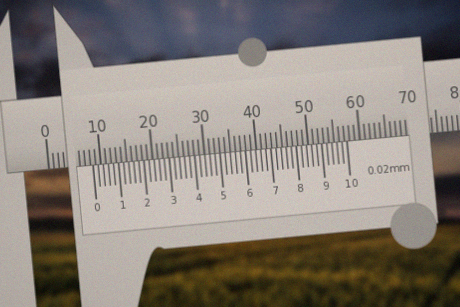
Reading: 8.5 mm
